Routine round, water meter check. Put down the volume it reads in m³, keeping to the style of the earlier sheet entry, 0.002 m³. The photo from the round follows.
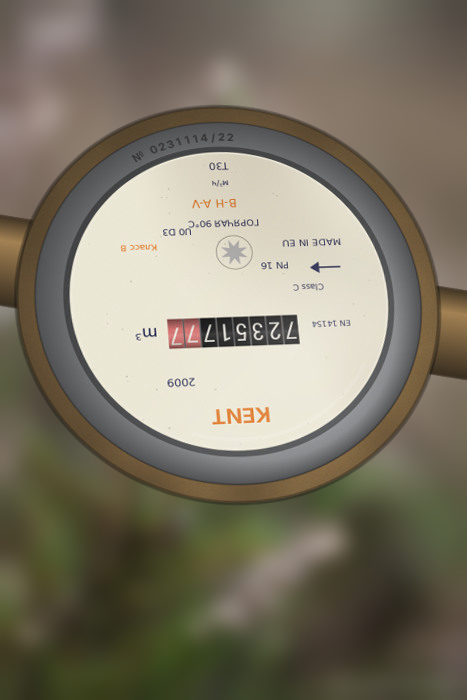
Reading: 723517.77 m³
